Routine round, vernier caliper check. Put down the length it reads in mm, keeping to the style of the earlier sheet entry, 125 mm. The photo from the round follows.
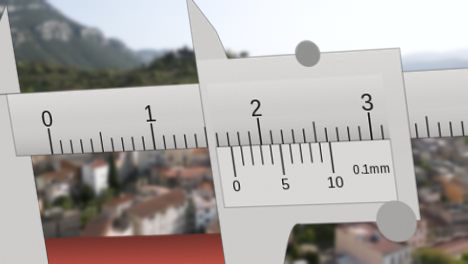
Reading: 17.2 mm
